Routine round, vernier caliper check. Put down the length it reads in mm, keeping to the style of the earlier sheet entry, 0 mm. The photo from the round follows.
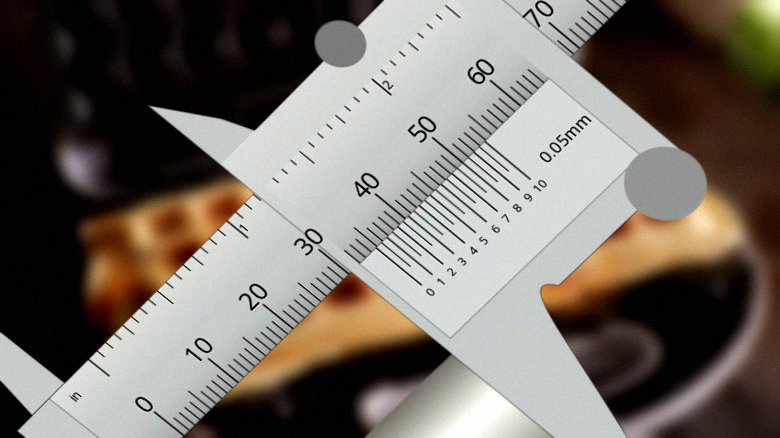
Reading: 34.8 mm
